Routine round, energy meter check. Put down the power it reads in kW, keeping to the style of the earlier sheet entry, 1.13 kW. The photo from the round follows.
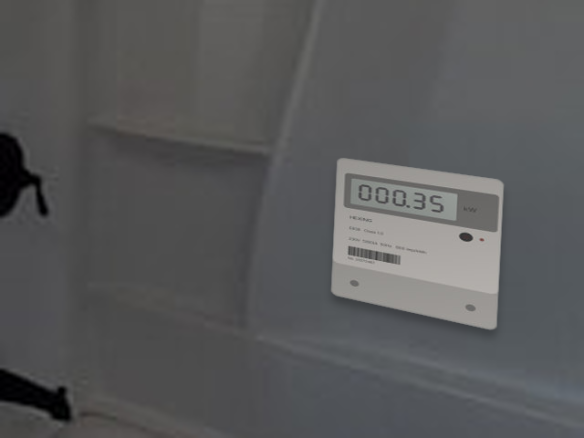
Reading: 0.35 kW
